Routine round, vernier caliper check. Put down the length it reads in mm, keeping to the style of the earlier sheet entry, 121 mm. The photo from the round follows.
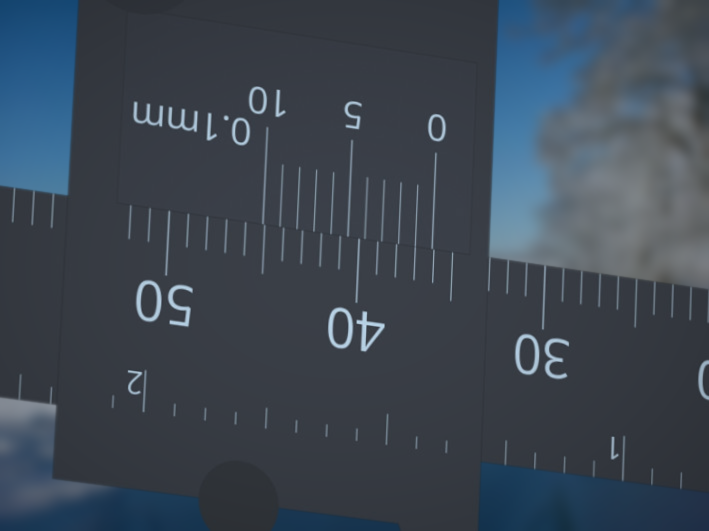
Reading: 36.1 mm
